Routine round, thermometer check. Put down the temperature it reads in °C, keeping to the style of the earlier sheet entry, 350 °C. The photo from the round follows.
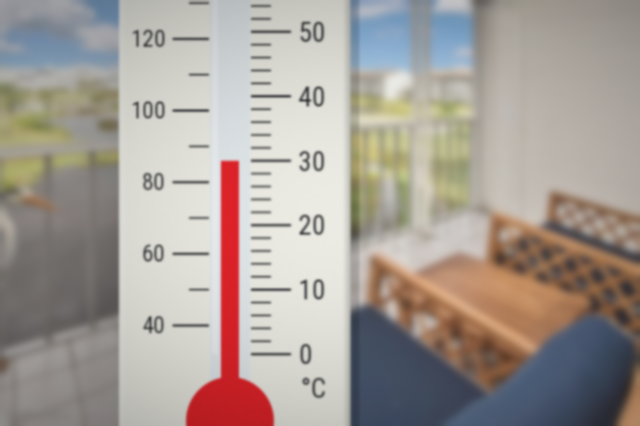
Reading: 30 °C
